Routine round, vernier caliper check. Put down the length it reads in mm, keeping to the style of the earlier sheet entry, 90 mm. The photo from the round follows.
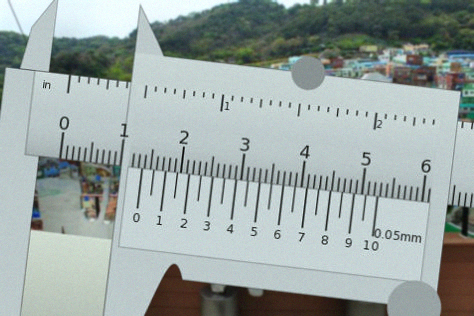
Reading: 13.6 mm
